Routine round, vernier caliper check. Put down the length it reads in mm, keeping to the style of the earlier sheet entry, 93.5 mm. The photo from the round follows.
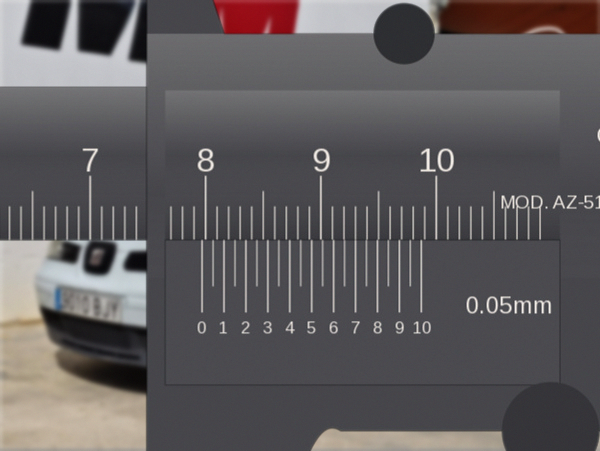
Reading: 79.7 mm
